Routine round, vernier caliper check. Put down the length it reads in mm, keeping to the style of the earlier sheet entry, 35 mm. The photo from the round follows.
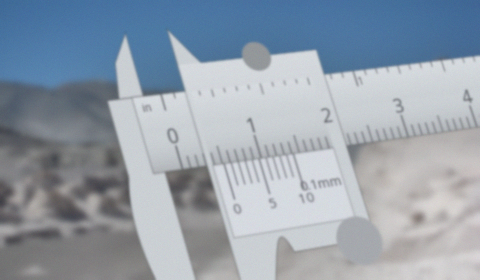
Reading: 5.2 mm
